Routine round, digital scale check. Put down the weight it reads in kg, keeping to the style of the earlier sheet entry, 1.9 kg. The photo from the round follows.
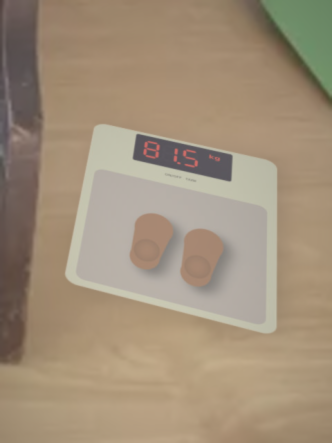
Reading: 81.5 kg
